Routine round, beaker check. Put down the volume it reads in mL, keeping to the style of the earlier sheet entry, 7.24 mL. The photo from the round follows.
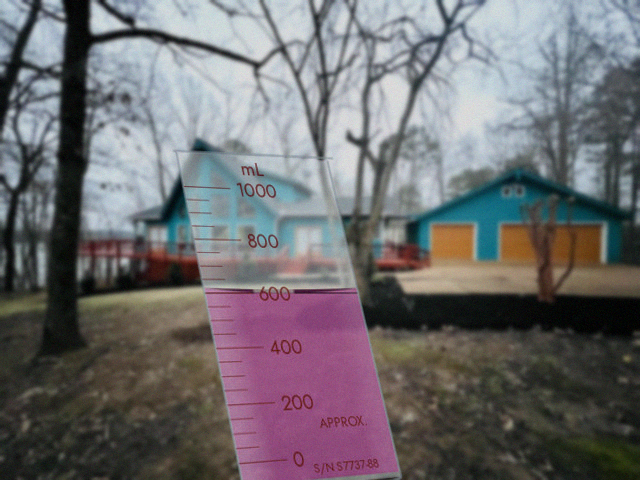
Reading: 600 mL
